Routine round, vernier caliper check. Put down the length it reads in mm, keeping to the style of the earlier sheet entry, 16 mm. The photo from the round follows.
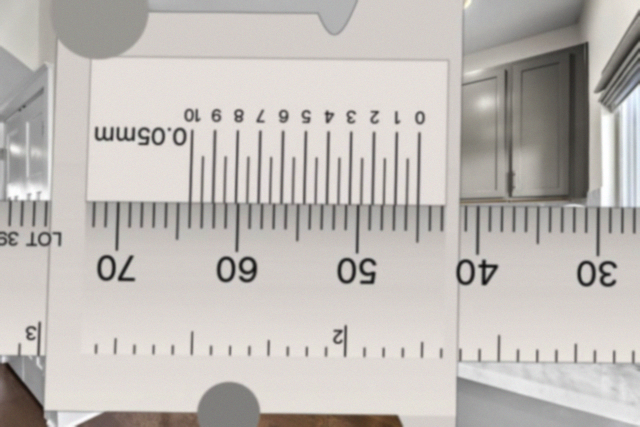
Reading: 45.0 mm
